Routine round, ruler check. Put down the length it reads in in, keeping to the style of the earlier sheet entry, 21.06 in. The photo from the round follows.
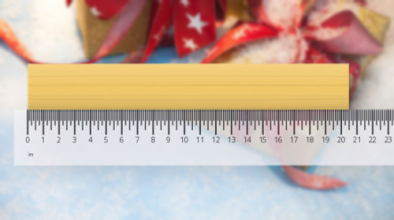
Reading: 20.5 in
